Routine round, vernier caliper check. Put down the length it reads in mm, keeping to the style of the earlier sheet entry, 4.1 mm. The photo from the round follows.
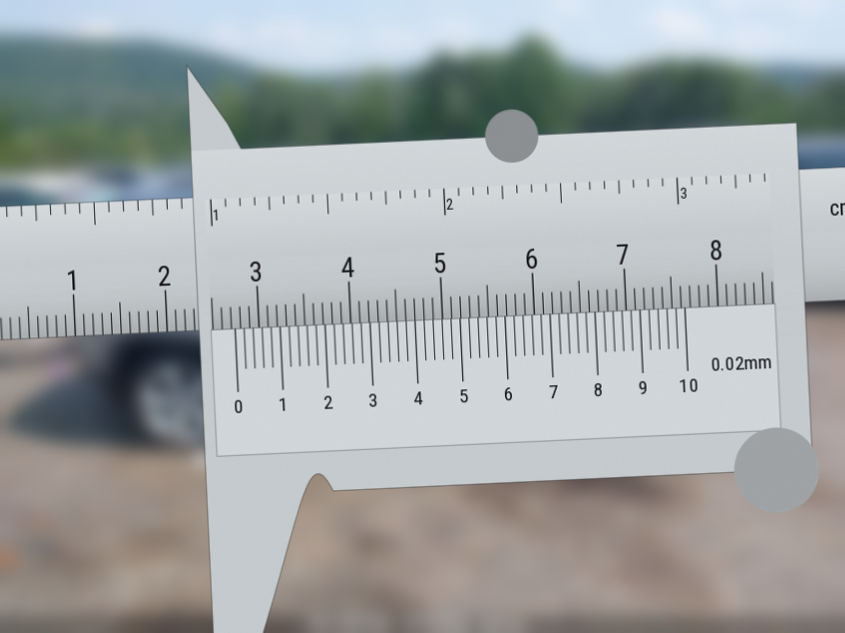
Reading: 27.4 mm
